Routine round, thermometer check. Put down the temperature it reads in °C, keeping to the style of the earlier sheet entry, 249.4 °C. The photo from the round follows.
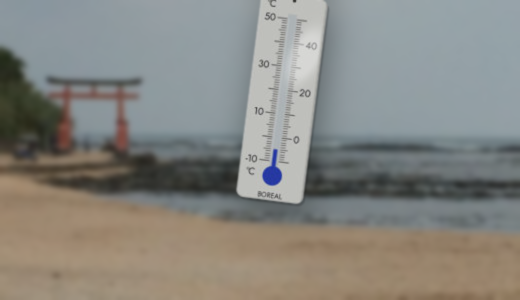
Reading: -5 °C
